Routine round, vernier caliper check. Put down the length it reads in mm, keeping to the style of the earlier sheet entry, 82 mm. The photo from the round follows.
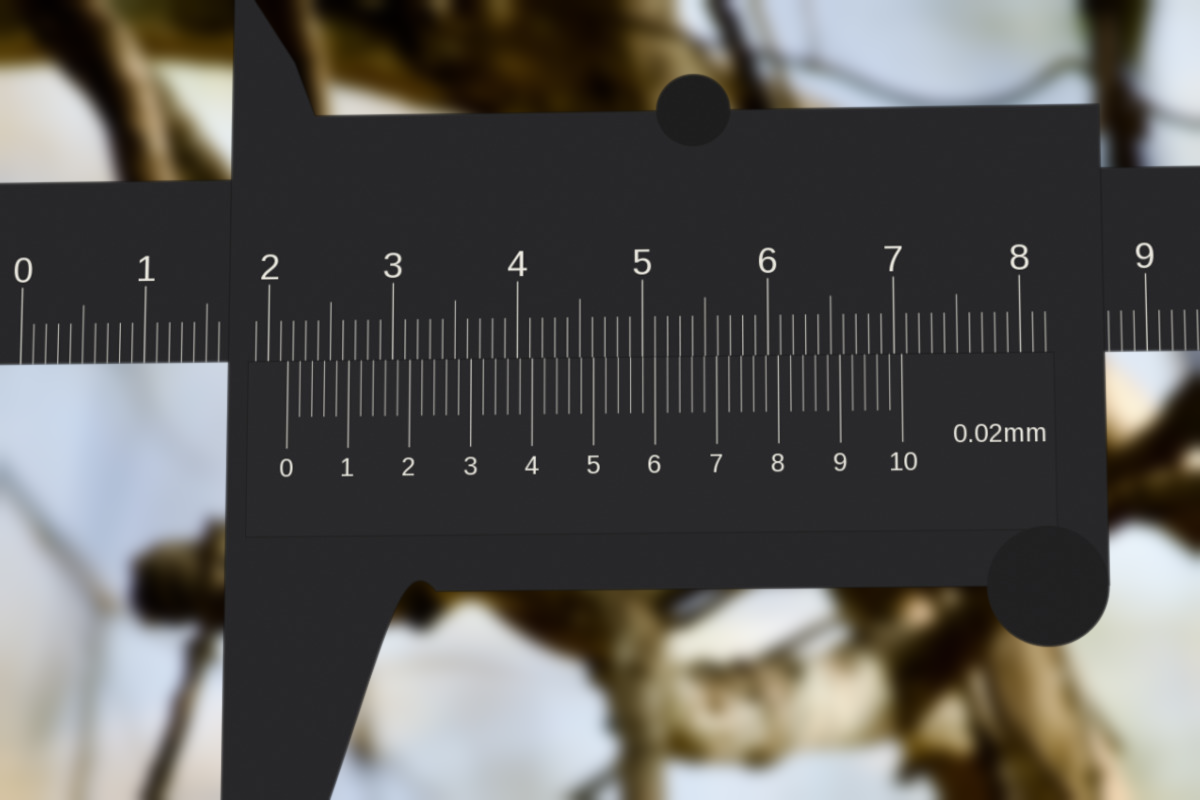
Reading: 21.6 mm
